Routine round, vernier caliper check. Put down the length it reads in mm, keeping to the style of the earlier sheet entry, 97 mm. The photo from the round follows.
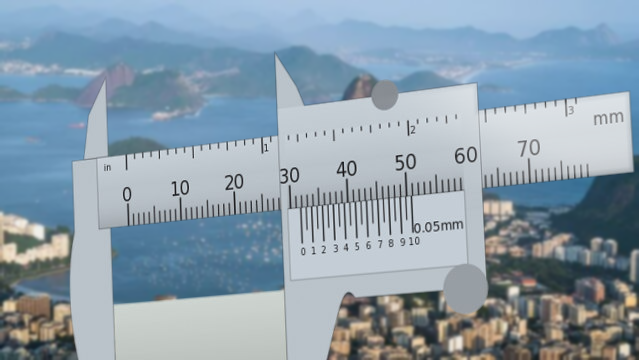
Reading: 31.8 mm
